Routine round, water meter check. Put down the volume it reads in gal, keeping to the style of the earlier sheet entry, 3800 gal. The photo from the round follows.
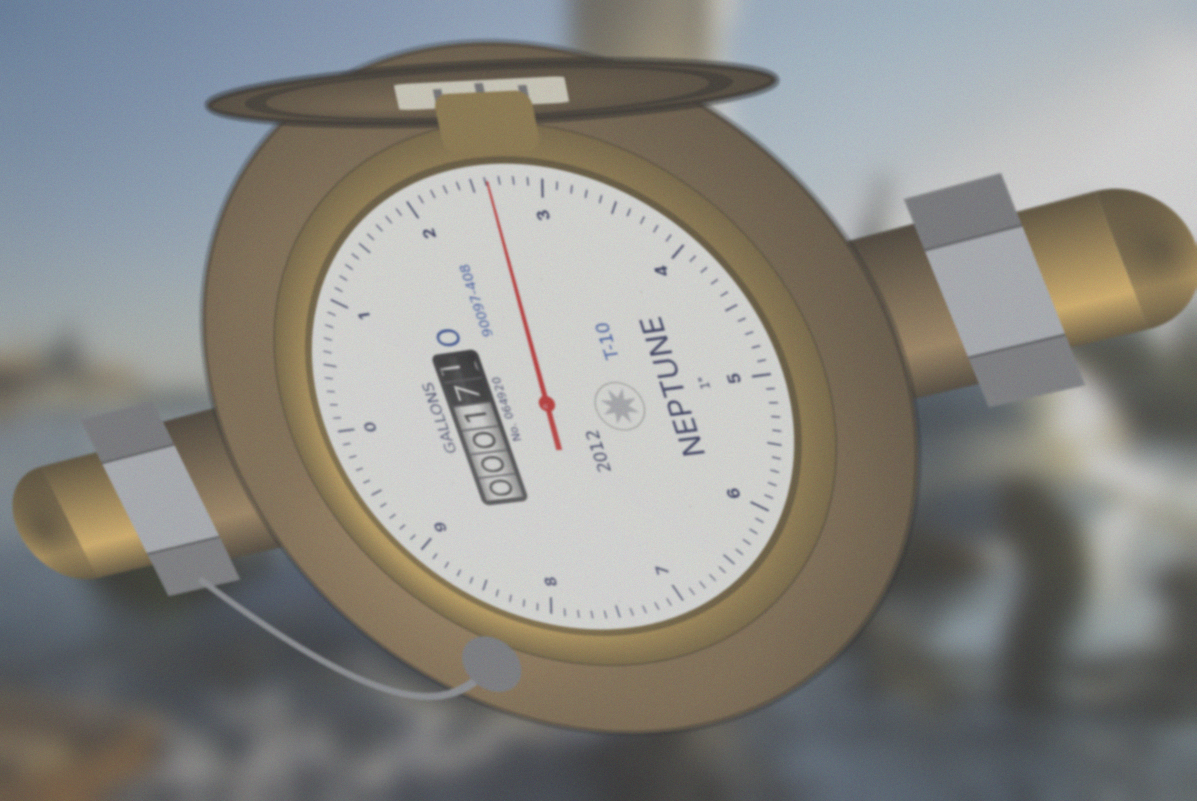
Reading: 1712.6 gal
